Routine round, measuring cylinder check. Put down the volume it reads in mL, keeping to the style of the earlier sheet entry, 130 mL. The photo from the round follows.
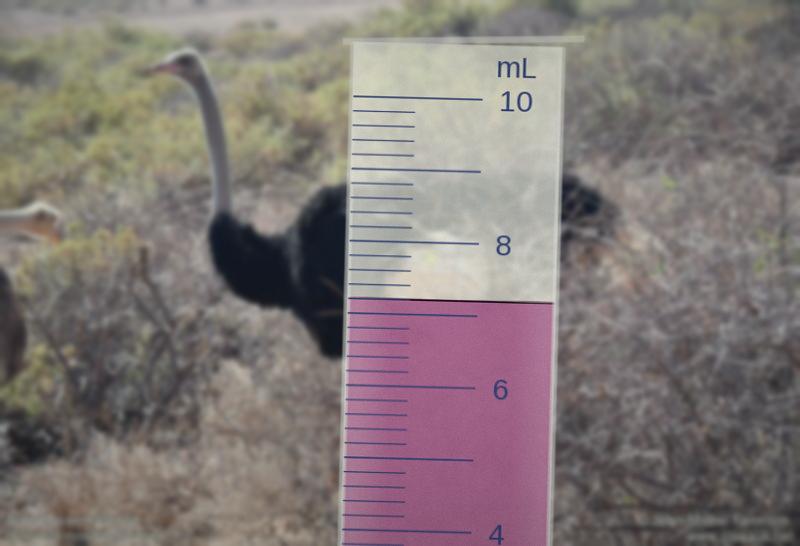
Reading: 7.2 mL
